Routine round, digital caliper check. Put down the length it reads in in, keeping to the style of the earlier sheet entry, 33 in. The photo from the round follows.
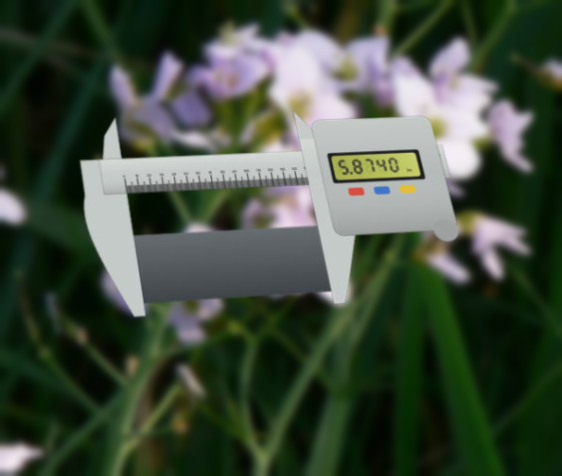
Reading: 5.8740 in
